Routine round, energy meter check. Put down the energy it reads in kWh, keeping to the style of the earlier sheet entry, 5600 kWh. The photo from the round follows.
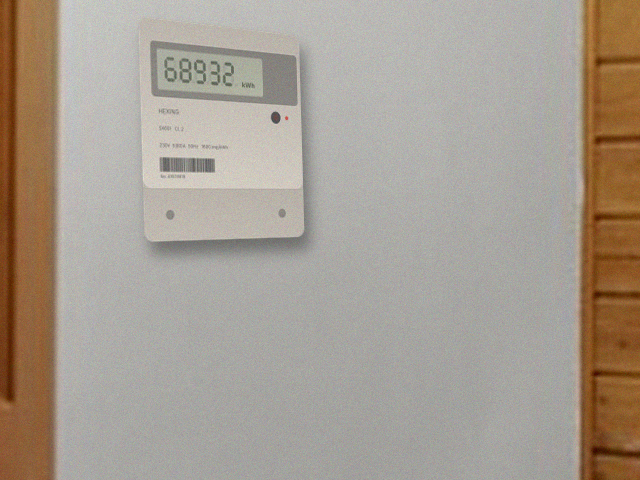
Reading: 68932 kWh
